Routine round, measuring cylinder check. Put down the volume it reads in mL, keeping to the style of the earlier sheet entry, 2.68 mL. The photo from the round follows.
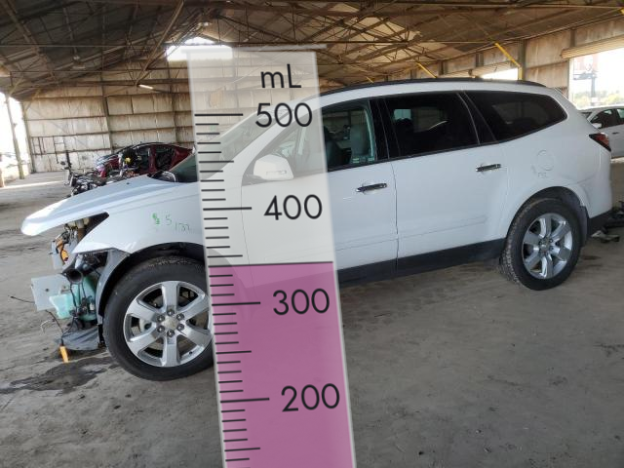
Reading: 340 mL
